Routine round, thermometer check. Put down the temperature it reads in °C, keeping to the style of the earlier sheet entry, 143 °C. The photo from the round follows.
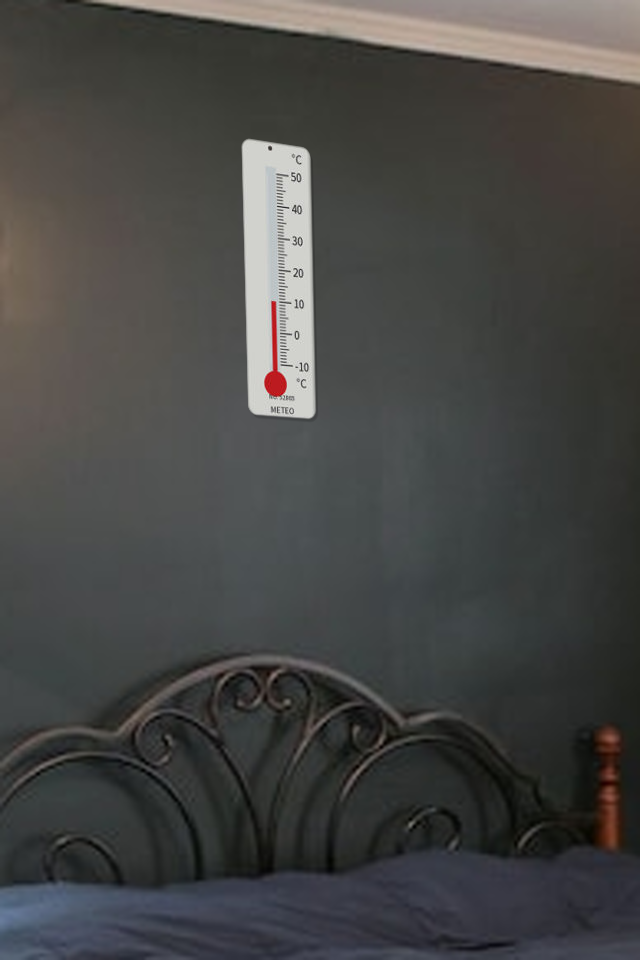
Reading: 10 °C
